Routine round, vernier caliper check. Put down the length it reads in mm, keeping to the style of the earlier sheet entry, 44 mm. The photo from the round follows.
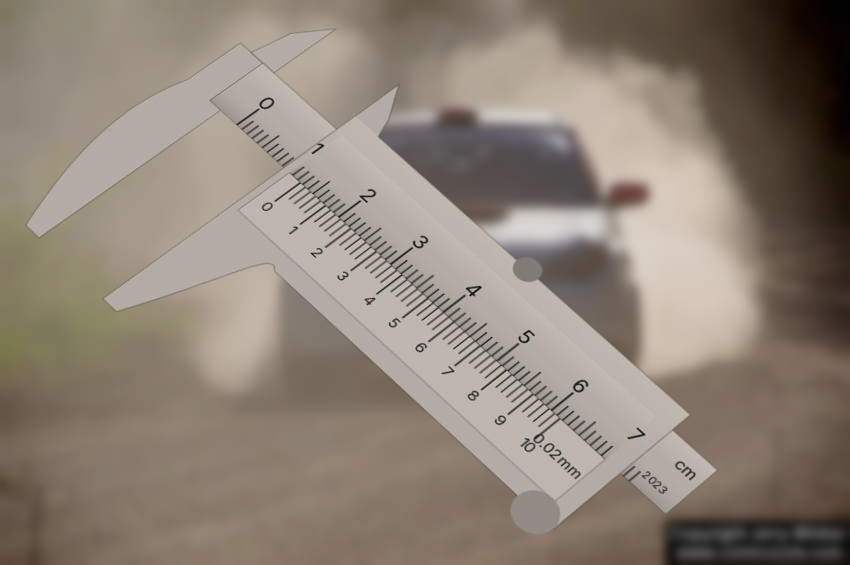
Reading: 12.6 mm
